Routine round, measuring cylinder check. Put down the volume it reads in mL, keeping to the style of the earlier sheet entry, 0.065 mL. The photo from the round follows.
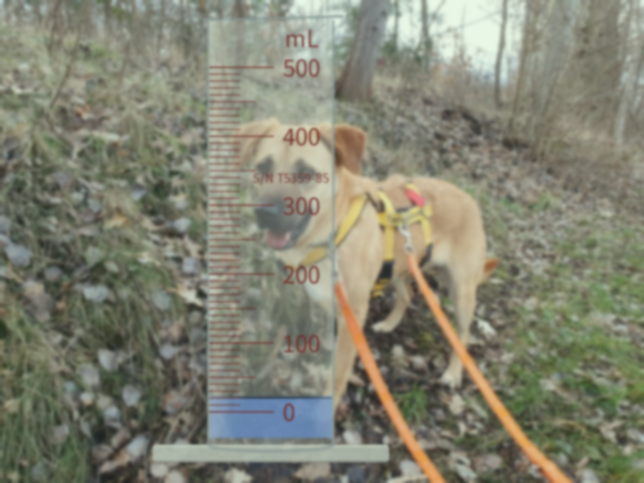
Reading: 20 mL
